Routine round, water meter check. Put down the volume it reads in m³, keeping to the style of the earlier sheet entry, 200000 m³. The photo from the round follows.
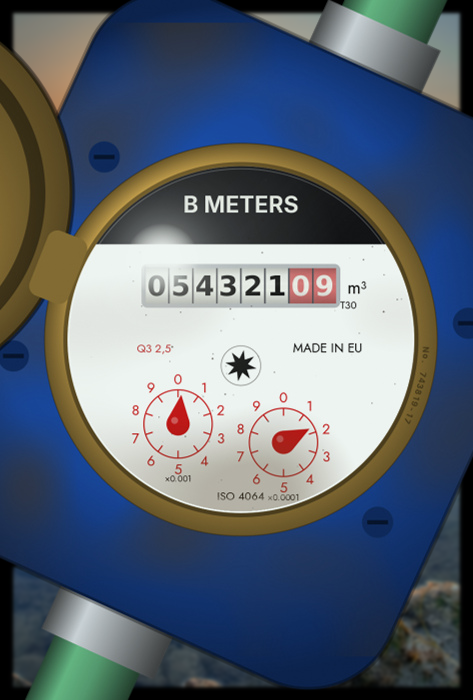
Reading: 54321.0901 m³
